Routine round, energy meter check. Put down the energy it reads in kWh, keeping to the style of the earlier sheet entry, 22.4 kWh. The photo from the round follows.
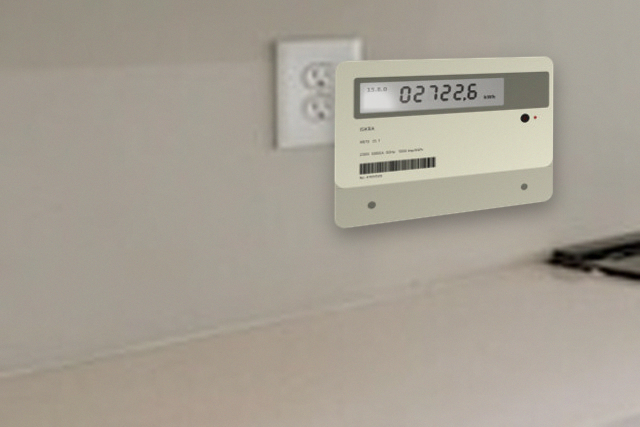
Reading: 2722.6 kWh
